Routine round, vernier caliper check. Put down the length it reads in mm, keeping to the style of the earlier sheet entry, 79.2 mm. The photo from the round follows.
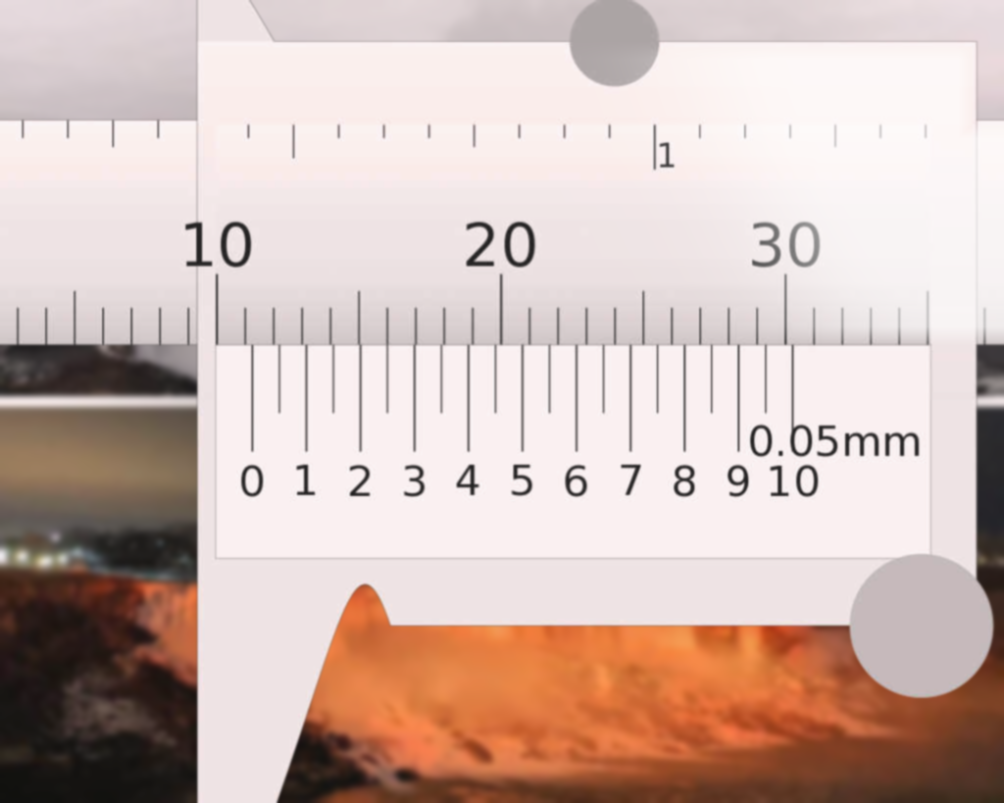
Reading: 11.25 mm
